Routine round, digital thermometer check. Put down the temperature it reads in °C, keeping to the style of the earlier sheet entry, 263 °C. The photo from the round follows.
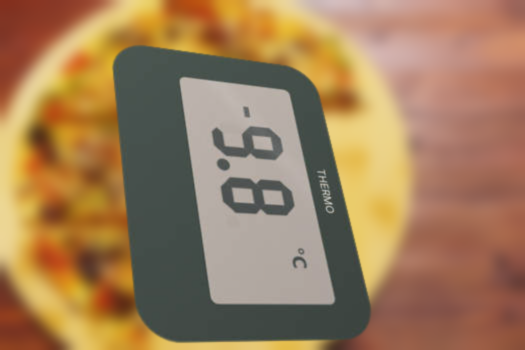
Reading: -9.8 °C
